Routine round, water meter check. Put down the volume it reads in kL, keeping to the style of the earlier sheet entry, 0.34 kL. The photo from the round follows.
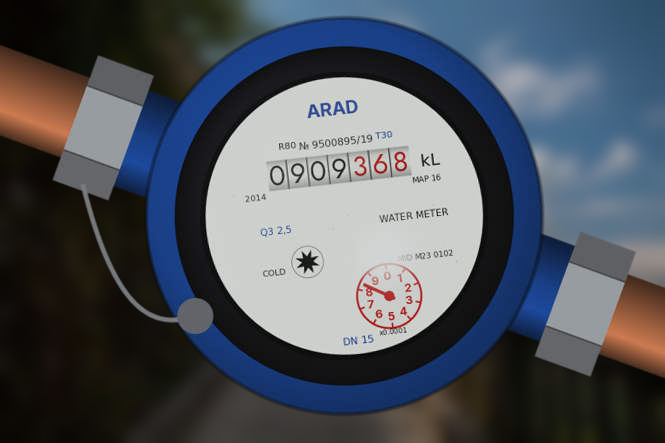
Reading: 909.3688 kL
